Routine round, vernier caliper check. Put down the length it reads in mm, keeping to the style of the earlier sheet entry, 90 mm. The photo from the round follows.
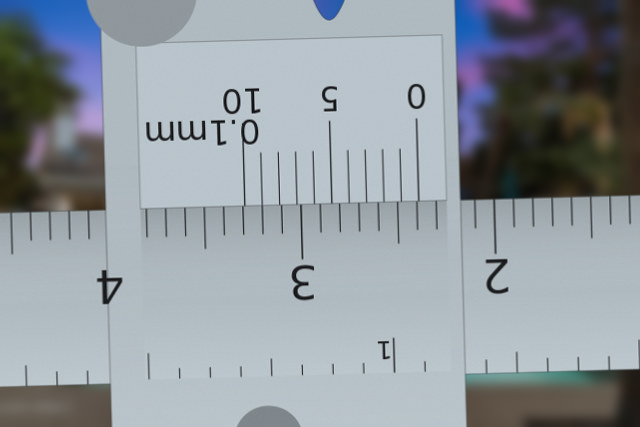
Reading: 23.9 mm
